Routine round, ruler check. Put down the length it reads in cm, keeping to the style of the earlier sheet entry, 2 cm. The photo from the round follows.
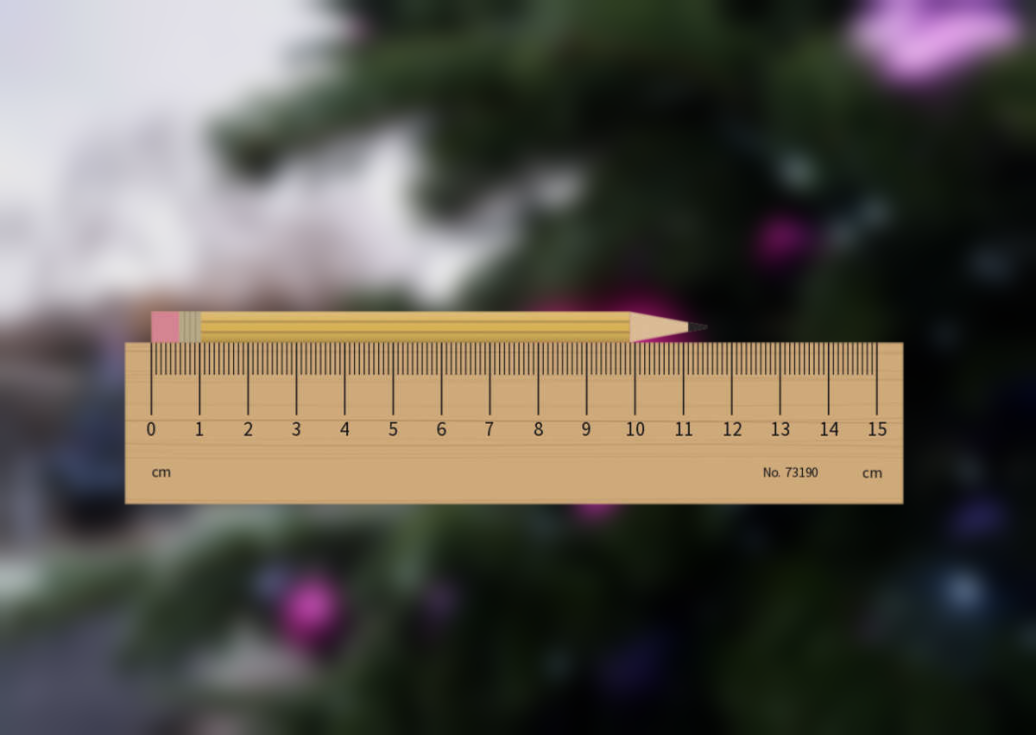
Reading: 11.5 cm
